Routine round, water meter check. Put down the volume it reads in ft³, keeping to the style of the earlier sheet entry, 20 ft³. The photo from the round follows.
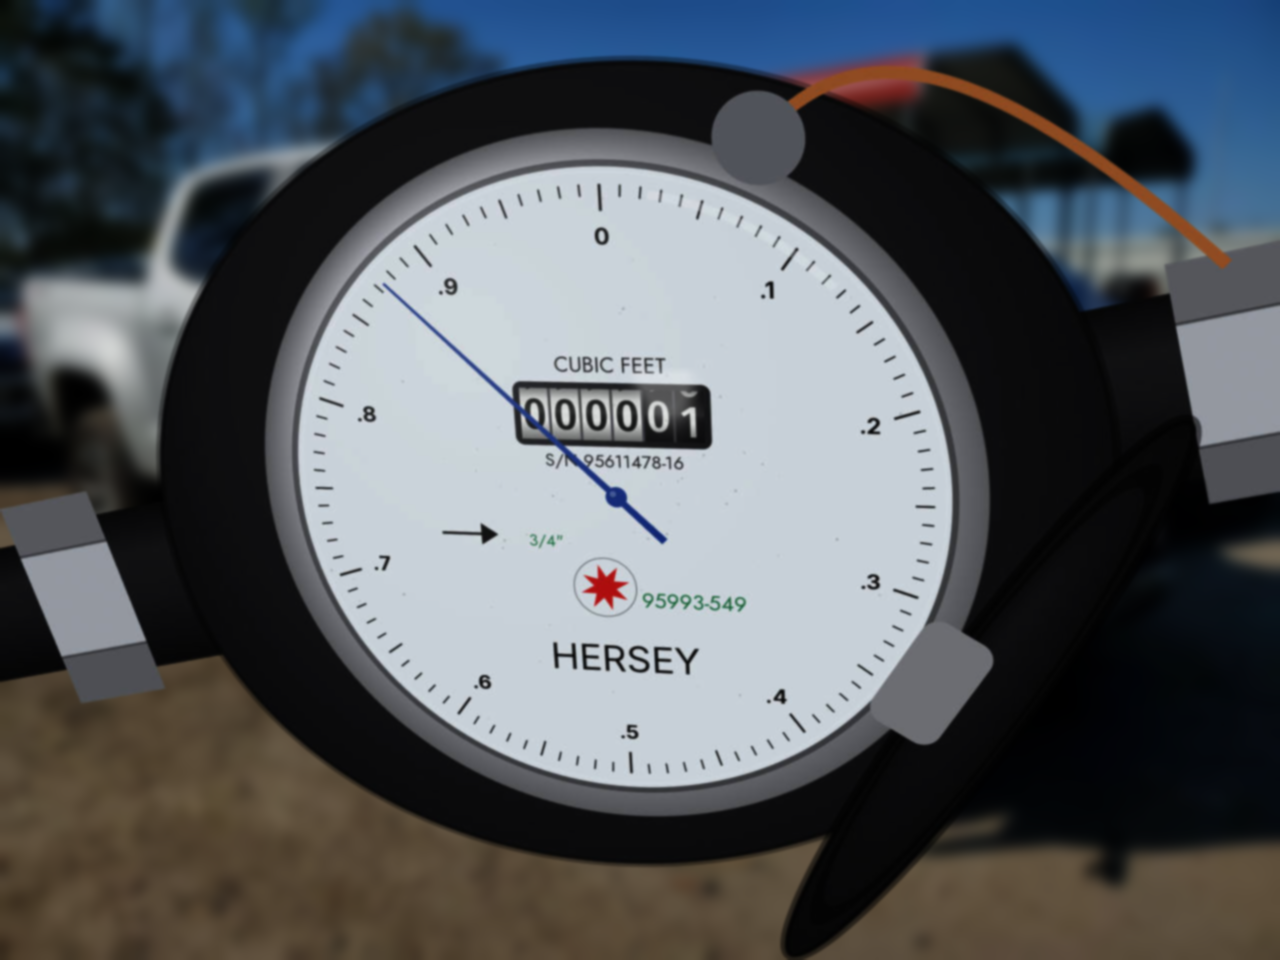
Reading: 0.87 ft³
